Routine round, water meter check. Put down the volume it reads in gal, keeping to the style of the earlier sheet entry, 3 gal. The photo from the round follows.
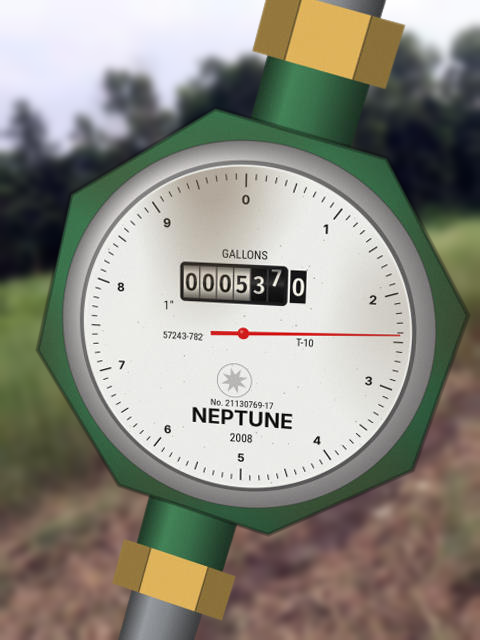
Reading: 5372.4 gal
